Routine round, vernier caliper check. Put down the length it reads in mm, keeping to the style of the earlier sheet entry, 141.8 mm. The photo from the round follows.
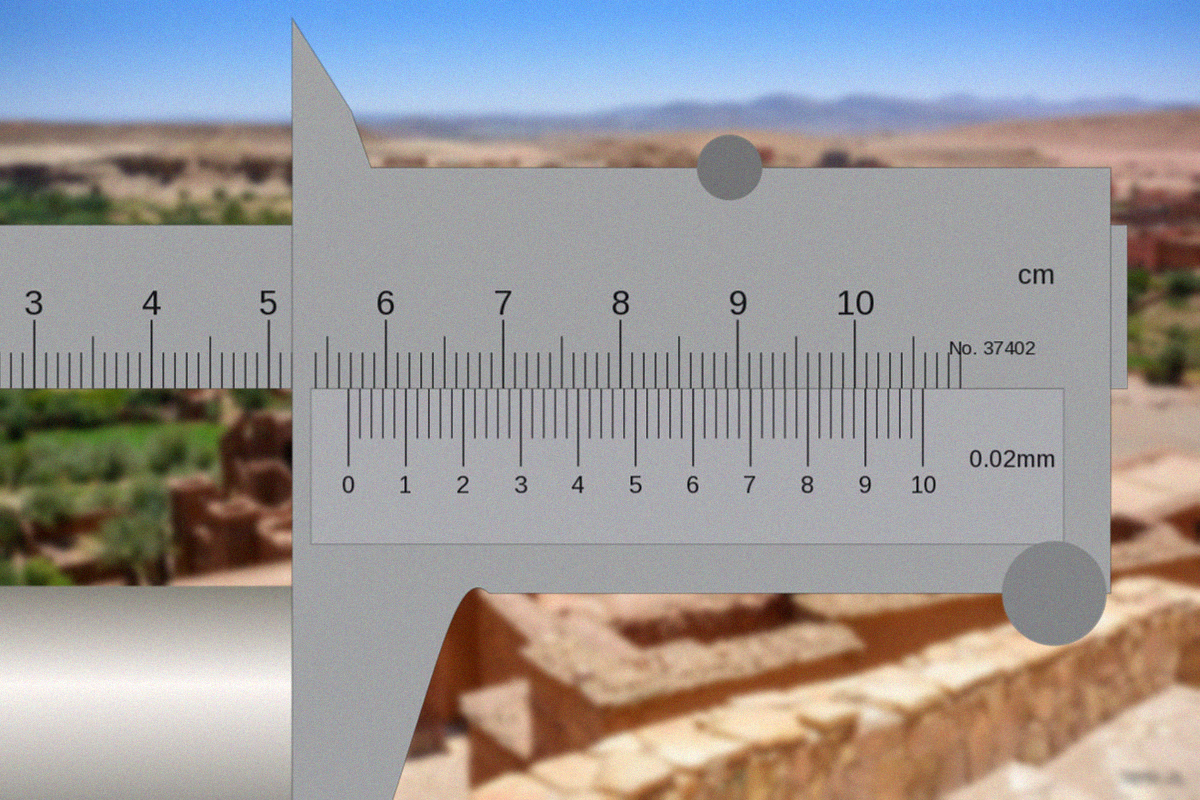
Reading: 56.8 mm
